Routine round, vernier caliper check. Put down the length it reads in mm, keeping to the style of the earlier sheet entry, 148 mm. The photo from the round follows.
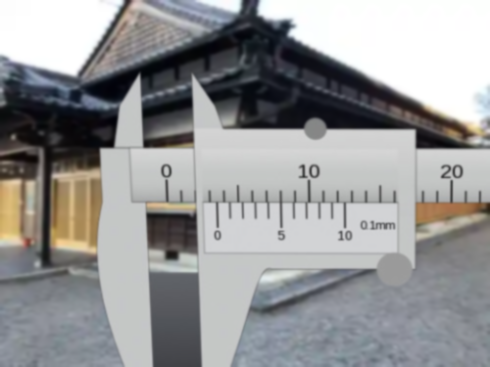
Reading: 3.5 mm
